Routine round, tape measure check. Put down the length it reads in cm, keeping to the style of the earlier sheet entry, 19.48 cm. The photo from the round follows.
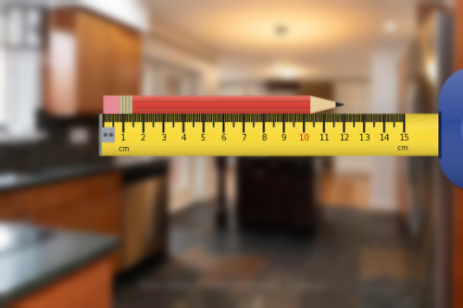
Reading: 12 cm
